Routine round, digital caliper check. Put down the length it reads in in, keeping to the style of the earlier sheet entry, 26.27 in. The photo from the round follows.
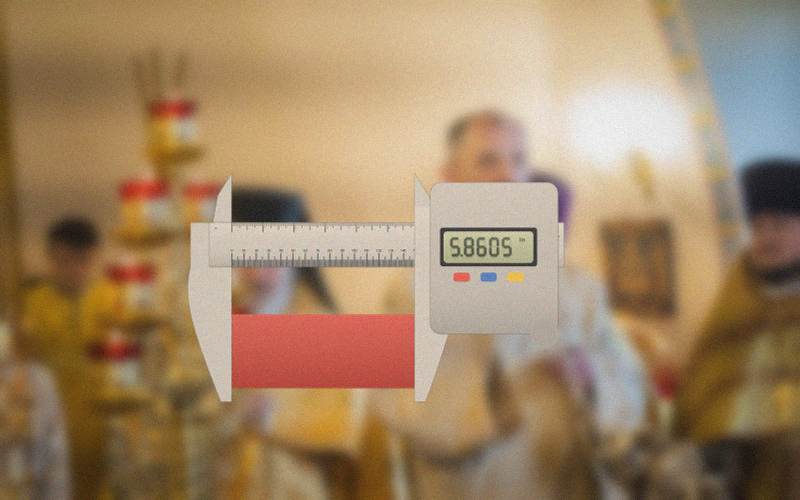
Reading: 5.8605 in
